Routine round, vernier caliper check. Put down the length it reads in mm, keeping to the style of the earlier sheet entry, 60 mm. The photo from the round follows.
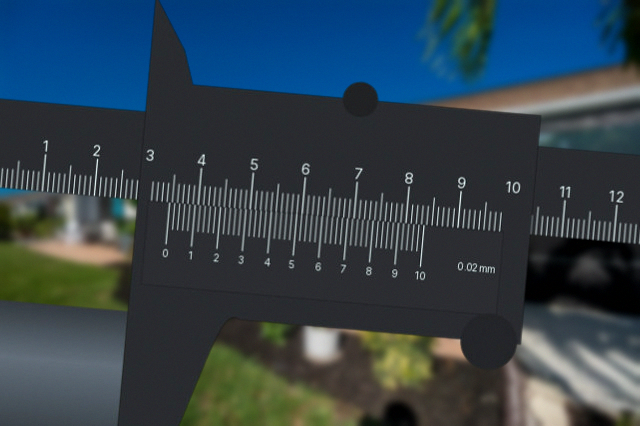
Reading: 34.5 mm
